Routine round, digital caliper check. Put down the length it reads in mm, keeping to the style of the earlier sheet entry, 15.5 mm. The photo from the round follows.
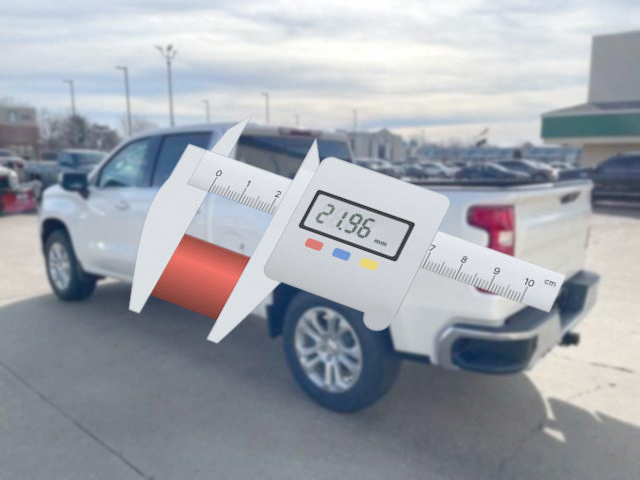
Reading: 21.96 mm
